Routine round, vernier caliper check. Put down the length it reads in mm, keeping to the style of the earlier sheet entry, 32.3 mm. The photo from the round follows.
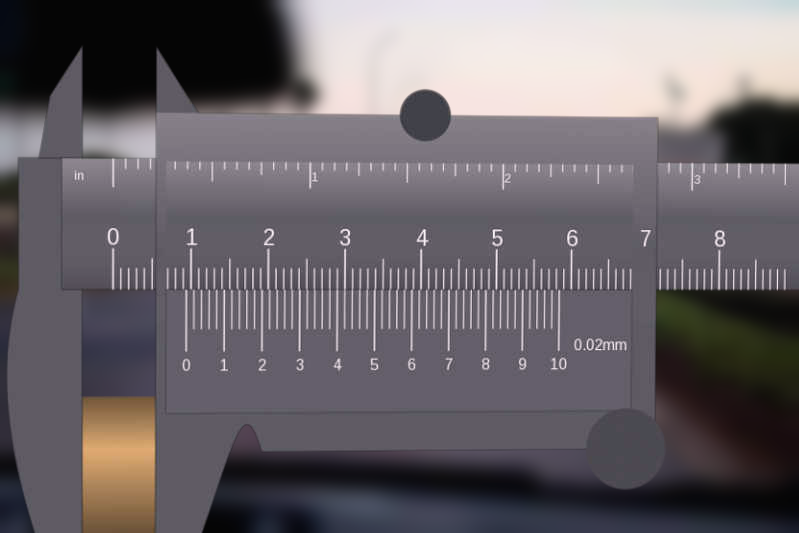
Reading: 9.4 mm
